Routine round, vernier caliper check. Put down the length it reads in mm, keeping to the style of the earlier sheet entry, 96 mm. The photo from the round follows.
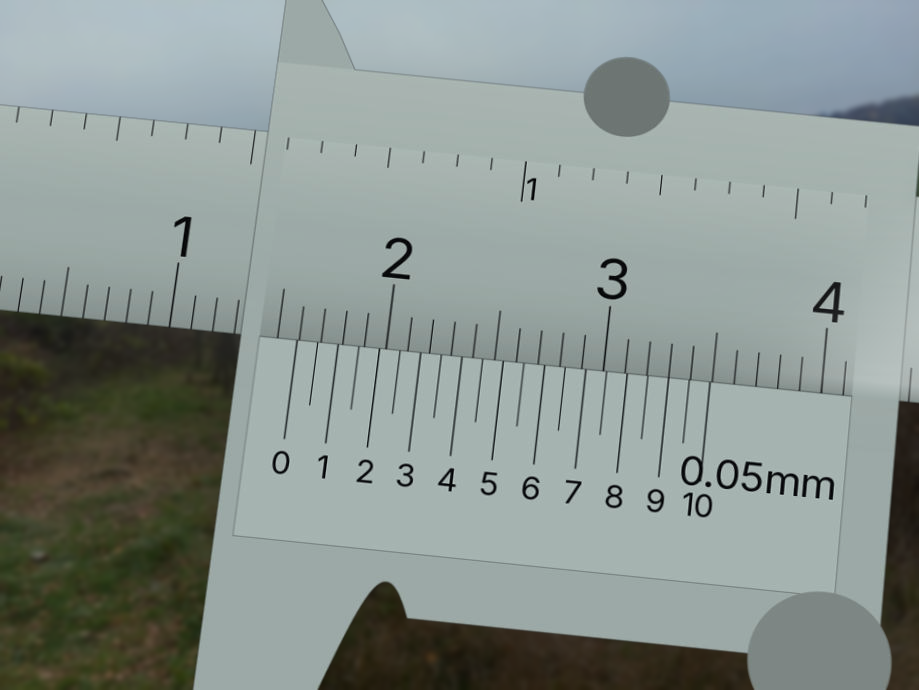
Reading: 15.9 mm
